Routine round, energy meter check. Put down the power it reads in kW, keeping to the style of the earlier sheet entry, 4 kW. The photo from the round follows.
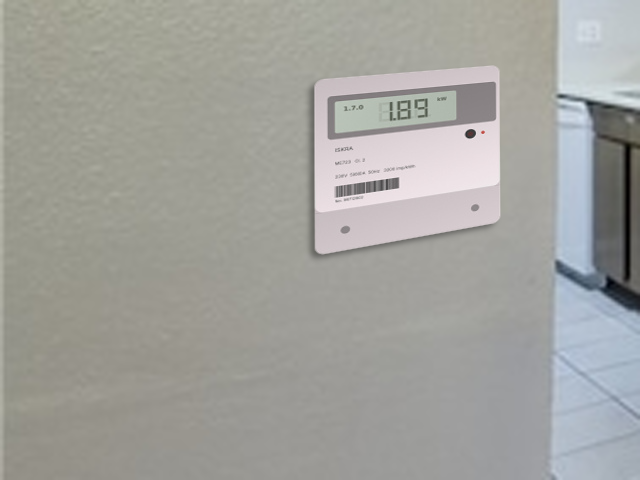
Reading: 1.89 kW
